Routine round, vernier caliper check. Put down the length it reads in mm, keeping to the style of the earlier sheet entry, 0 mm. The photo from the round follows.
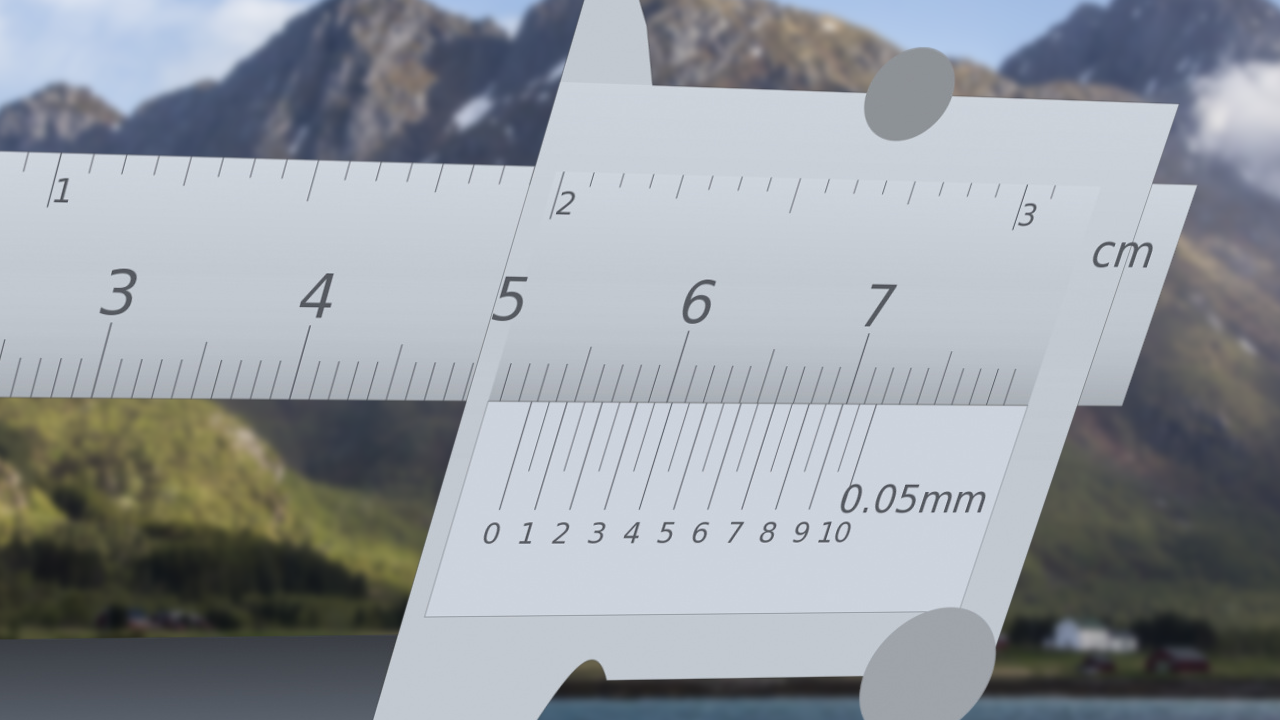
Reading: 52.7 mm
